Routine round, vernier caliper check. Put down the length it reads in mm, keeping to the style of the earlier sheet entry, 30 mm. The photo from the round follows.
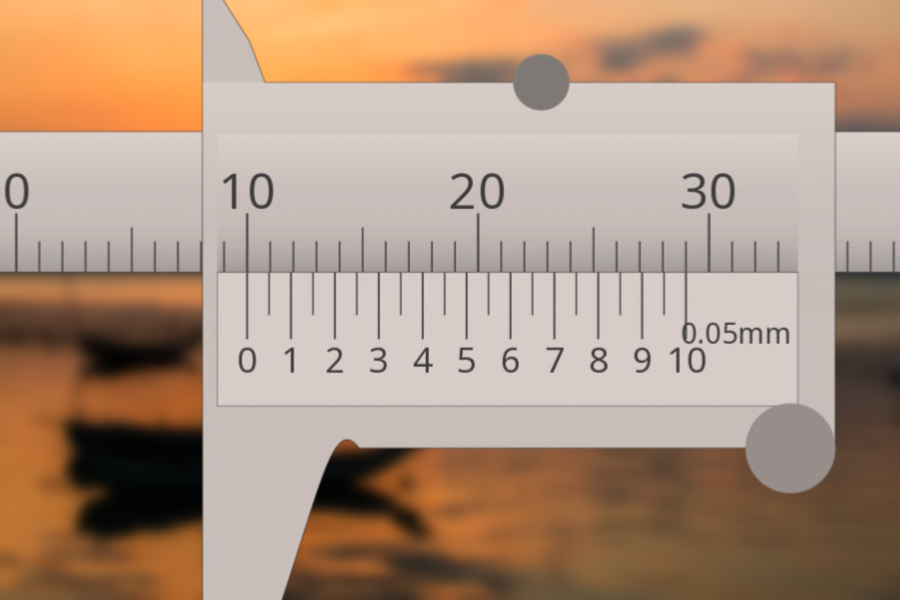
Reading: 10.0 mm
